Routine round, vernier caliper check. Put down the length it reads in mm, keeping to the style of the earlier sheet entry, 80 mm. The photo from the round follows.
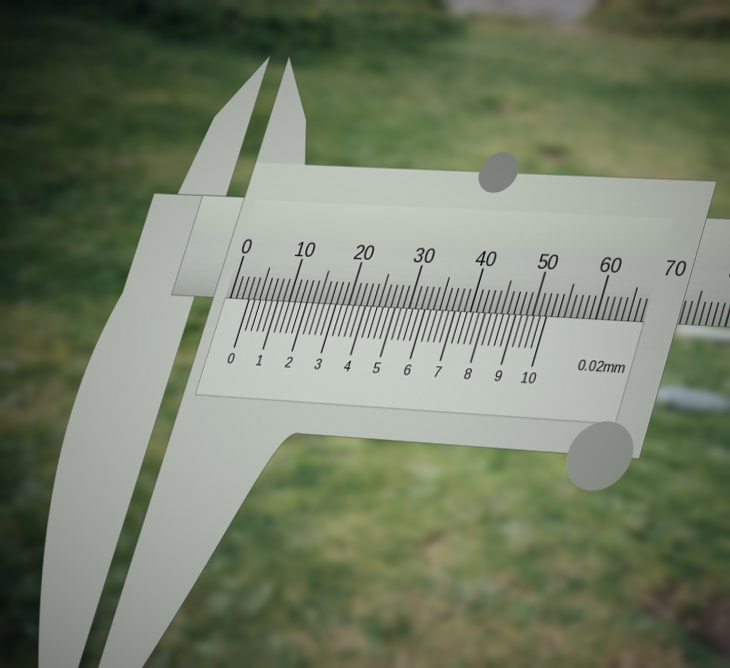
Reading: 3.2 mm
